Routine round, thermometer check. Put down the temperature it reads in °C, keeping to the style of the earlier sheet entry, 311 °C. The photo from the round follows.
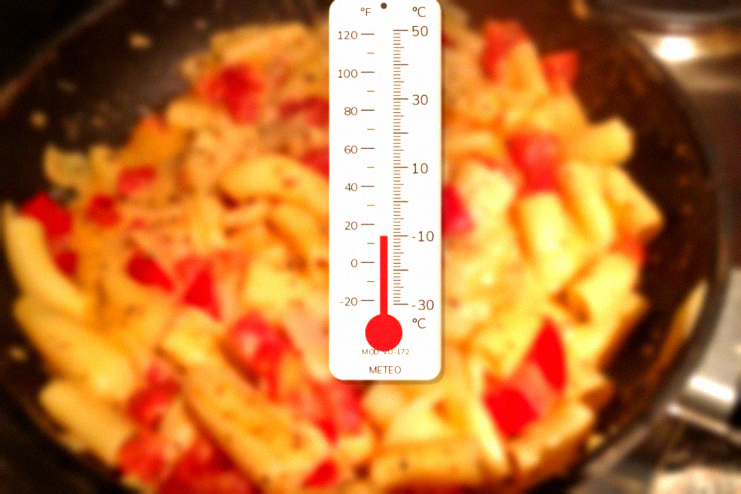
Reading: -10 °C
